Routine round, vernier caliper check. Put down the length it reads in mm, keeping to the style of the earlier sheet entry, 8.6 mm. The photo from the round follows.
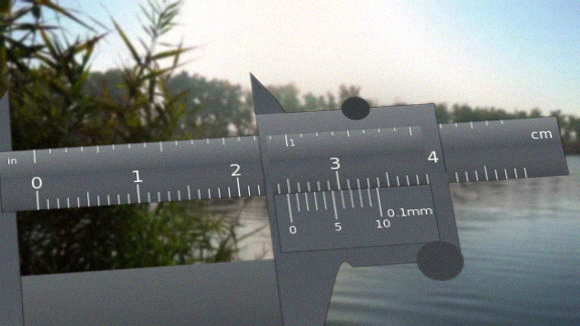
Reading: 24.8 mm
